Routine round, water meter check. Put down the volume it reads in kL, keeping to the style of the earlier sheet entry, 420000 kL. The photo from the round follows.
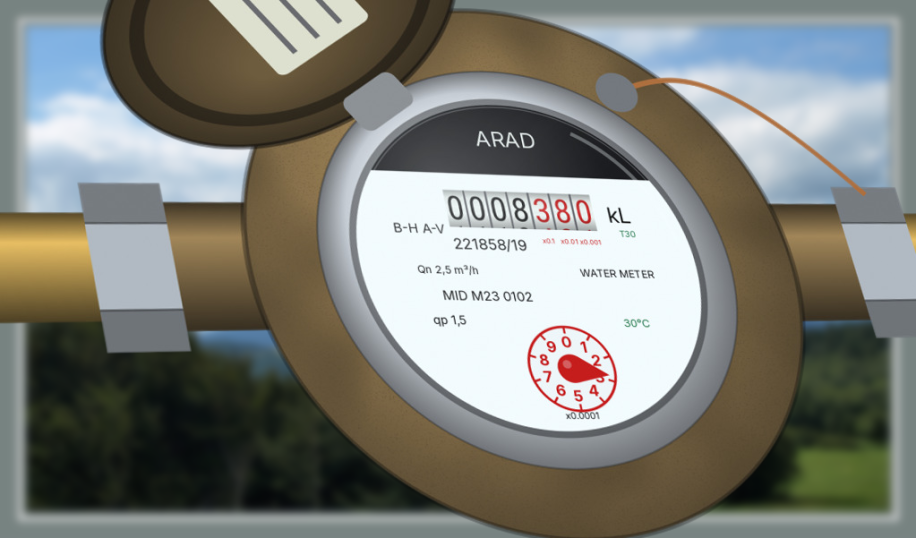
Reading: 8.3802 kL
